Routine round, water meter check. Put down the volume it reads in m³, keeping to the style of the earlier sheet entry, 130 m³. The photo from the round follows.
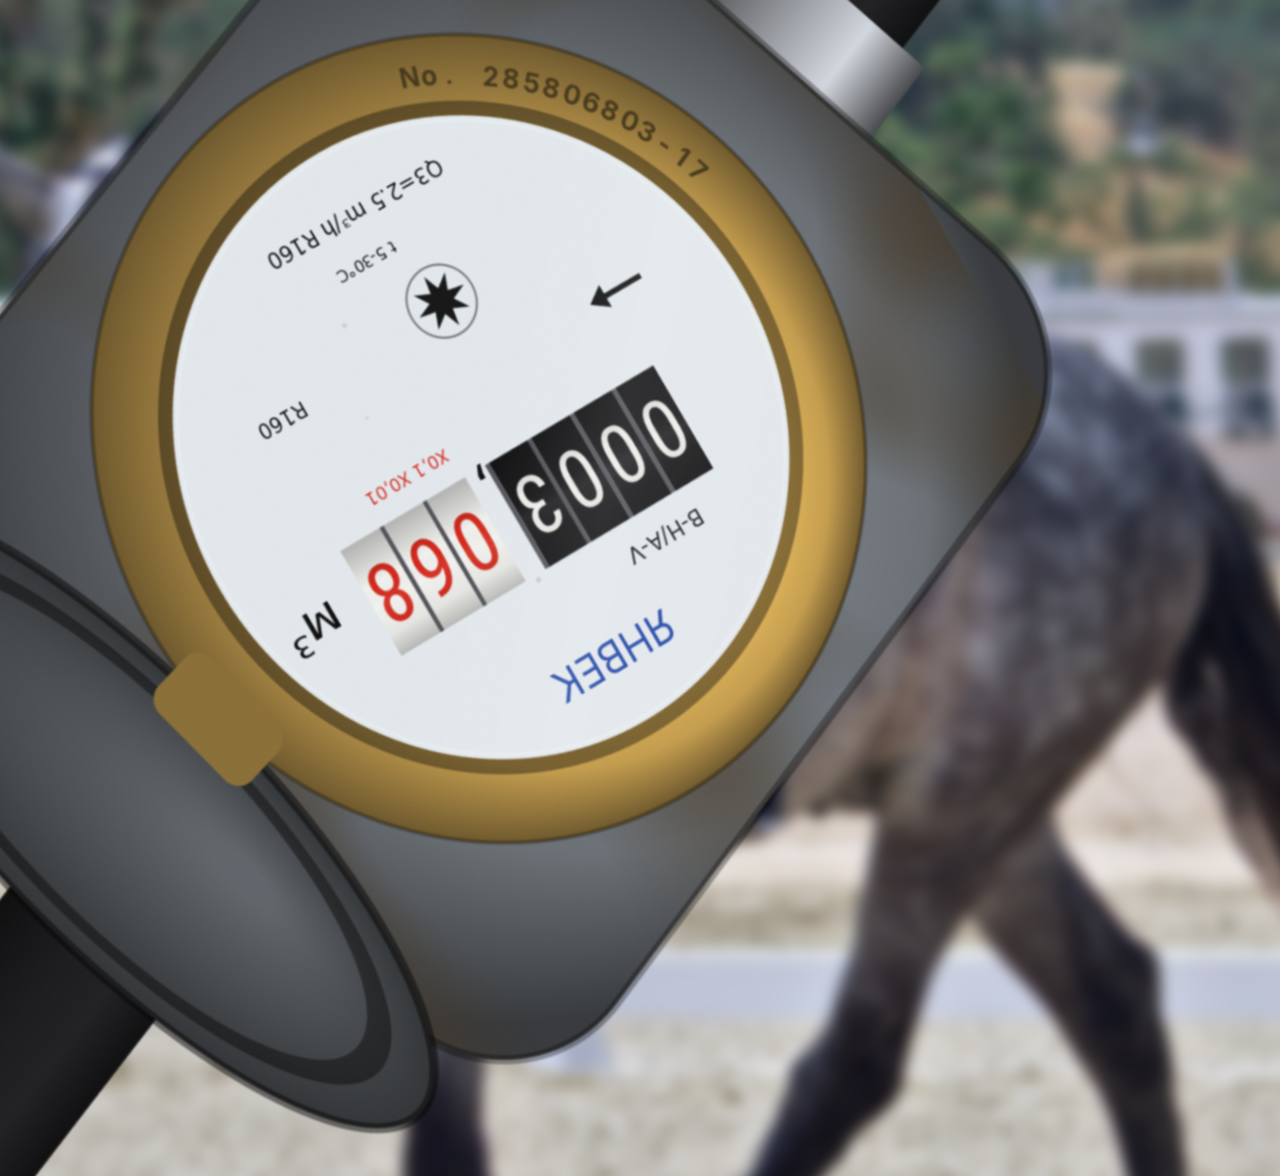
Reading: 3.068 m³
